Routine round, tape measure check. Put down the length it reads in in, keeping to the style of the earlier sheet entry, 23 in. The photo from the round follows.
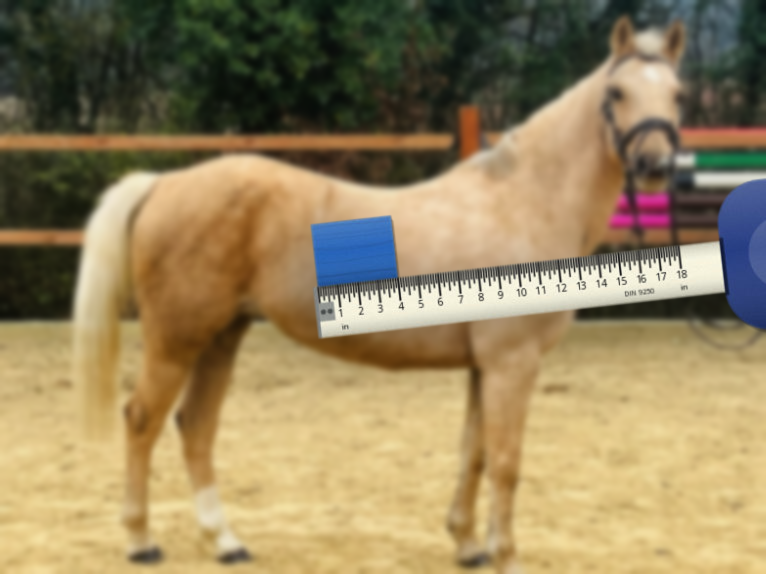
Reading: 4 in
